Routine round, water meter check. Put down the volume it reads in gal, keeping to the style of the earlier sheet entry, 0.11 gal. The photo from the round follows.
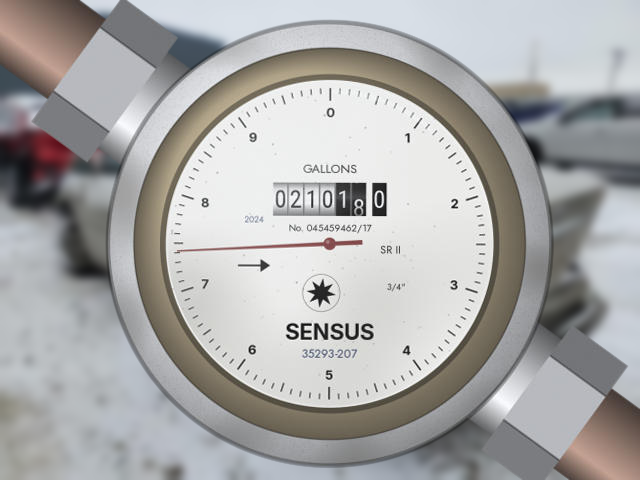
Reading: 210177.4 gal
